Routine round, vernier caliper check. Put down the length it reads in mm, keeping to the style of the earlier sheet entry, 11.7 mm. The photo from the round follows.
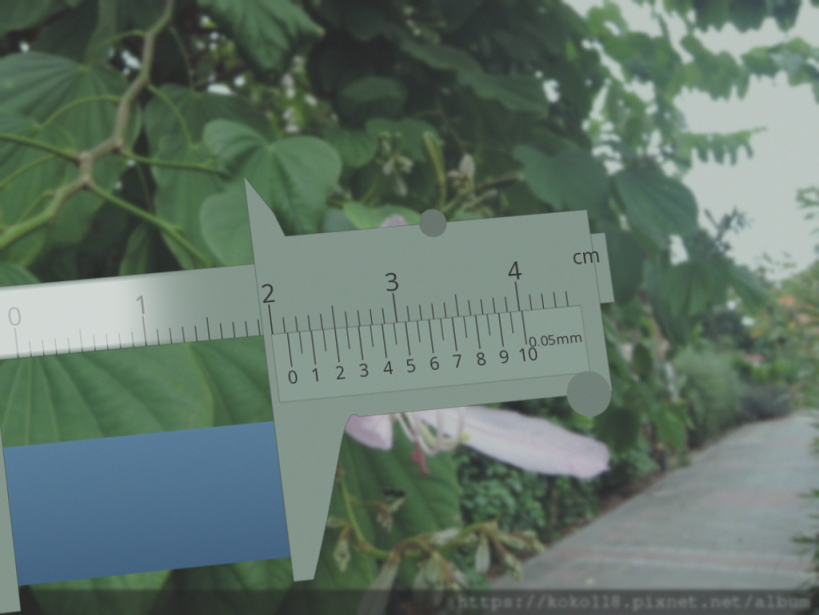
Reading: 21.2 mm
